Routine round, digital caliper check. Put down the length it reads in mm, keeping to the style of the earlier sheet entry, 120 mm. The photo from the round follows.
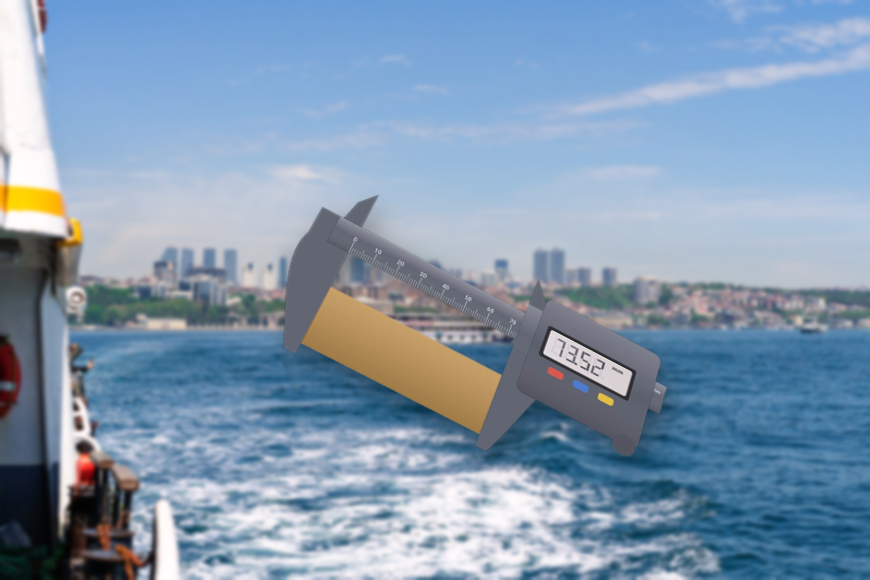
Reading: 73.52 mm
